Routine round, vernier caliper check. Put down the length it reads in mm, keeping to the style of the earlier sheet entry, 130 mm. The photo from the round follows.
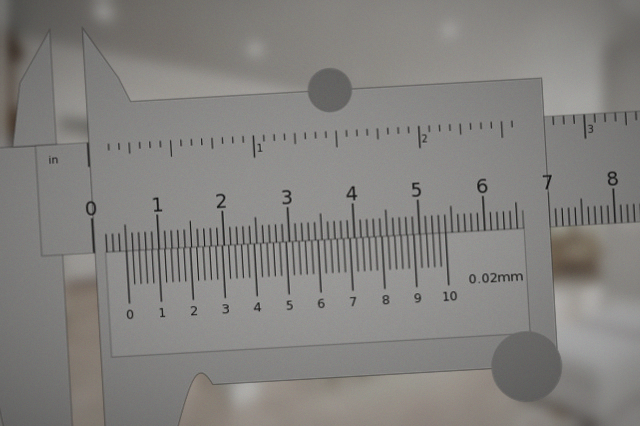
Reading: 5.0 mm
